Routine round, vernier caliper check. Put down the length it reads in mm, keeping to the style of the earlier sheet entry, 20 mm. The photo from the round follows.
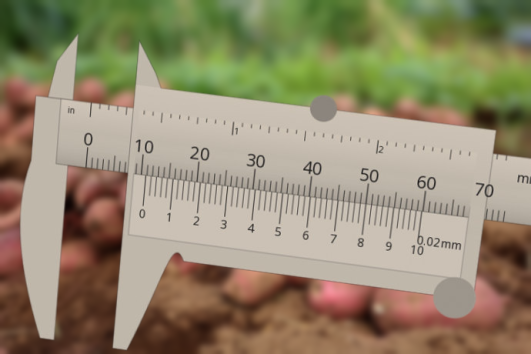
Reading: 10.8 mm
